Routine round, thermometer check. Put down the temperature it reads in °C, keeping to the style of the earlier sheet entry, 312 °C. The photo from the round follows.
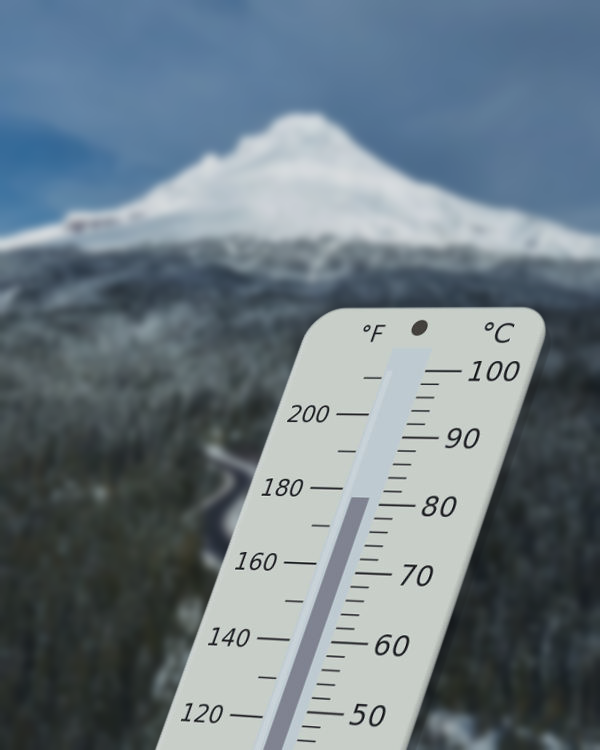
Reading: 81 °C
